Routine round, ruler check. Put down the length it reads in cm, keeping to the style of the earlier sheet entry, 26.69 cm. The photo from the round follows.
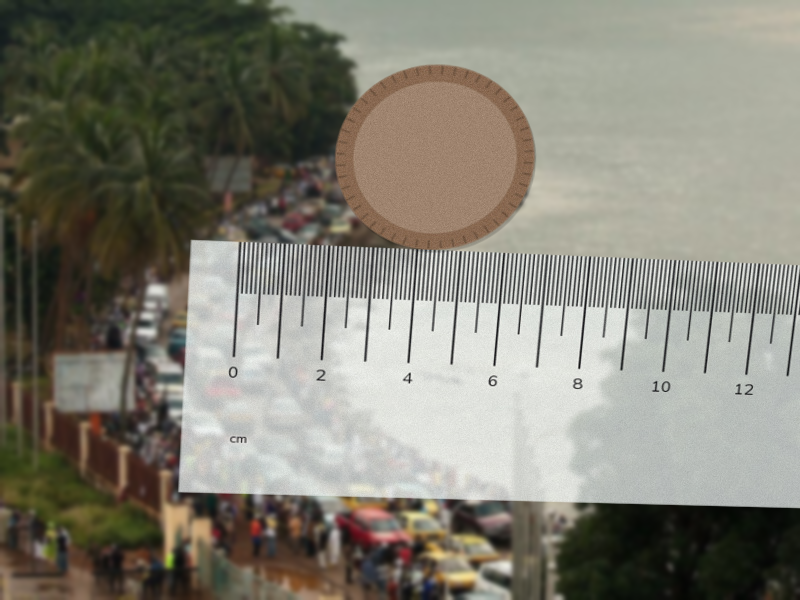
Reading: 4.5 cm
